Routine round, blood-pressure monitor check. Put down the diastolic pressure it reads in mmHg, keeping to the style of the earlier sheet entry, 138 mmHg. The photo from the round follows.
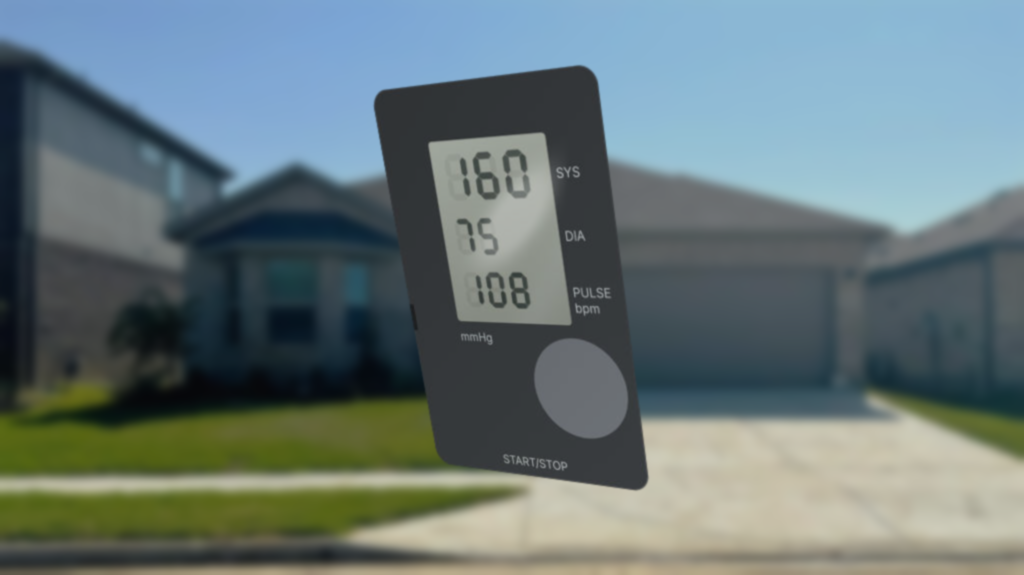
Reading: 75 mmHg
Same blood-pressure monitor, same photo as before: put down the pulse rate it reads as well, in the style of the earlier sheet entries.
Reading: 108 bpm
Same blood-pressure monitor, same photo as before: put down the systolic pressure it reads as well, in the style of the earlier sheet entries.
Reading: 160 mmHg
